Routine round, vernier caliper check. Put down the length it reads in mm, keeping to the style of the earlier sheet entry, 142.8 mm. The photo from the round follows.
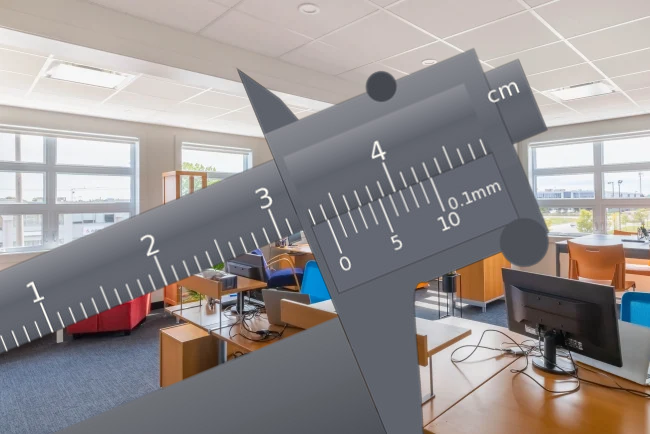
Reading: 34.1 mm
